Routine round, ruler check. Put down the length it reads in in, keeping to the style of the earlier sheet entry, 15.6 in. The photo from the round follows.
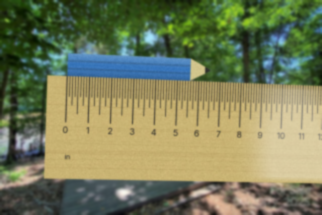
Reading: 6.5 in
